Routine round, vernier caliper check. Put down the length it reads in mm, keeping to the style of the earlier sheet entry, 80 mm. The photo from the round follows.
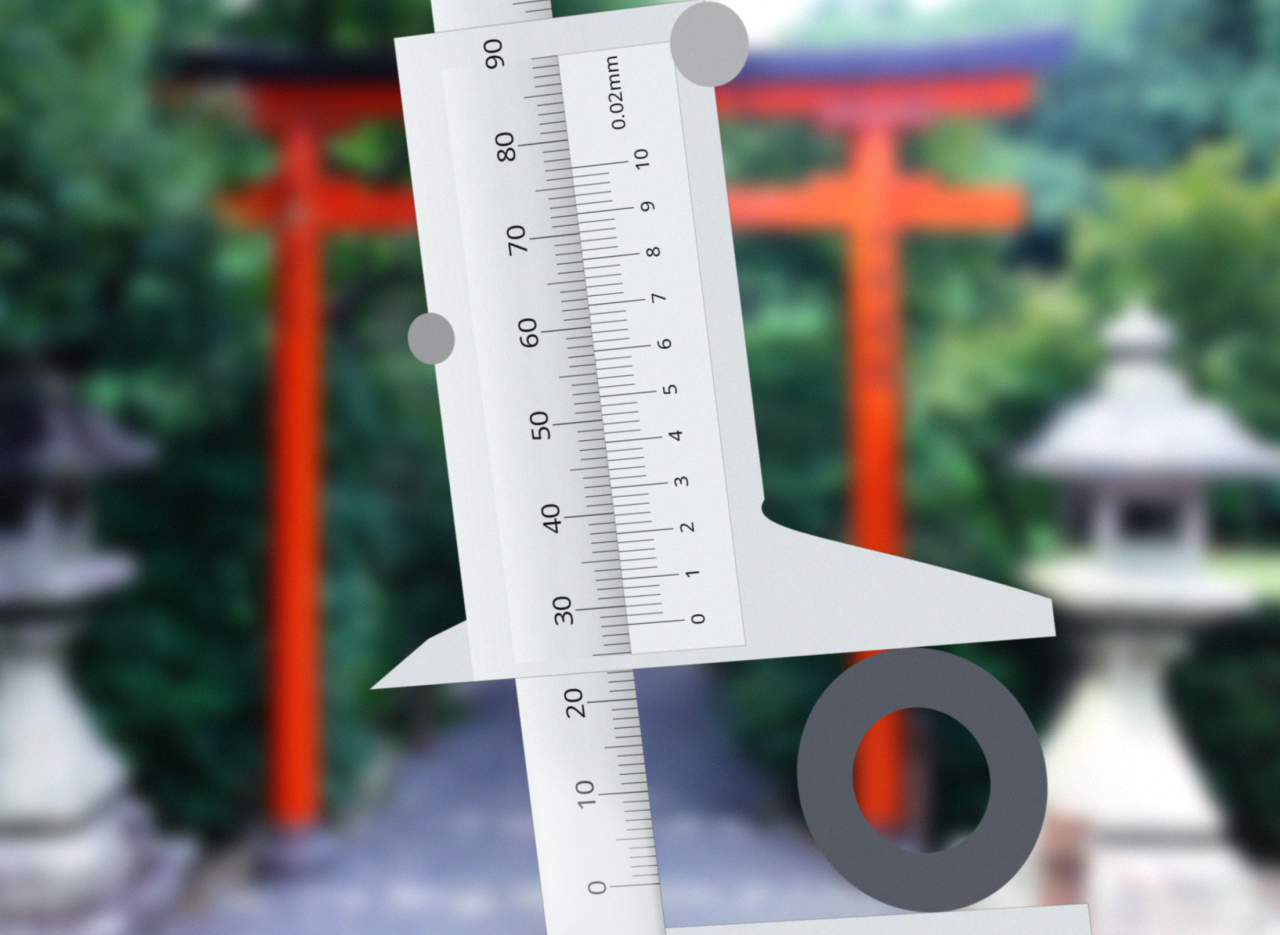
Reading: 28.0 mm
